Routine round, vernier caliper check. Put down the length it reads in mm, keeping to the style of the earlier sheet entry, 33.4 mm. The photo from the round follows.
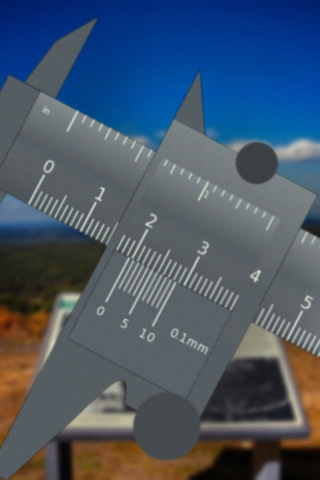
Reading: 19.5 mm
